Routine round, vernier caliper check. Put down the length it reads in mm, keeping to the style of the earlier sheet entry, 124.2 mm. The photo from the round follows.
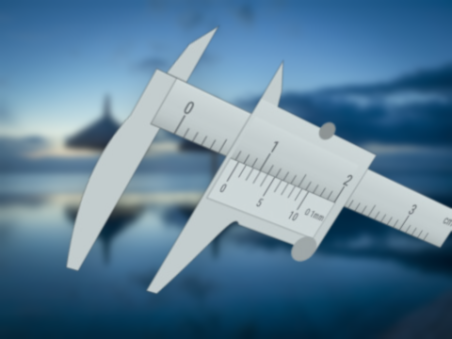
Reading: 7.4 mm
